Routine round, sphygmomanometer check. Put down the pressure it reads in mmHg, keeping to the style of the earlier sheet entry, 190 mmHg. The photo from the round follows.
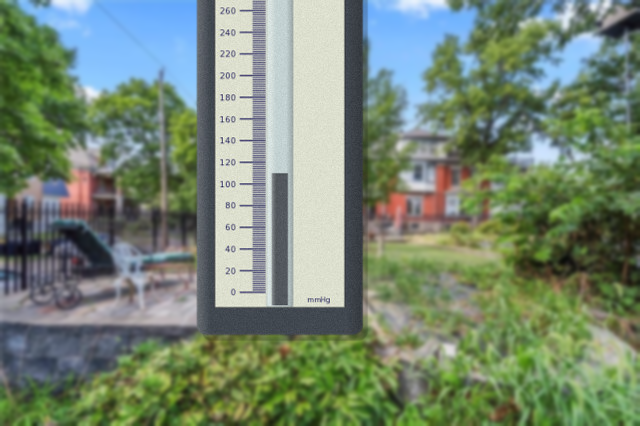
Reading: 110 mmHg
